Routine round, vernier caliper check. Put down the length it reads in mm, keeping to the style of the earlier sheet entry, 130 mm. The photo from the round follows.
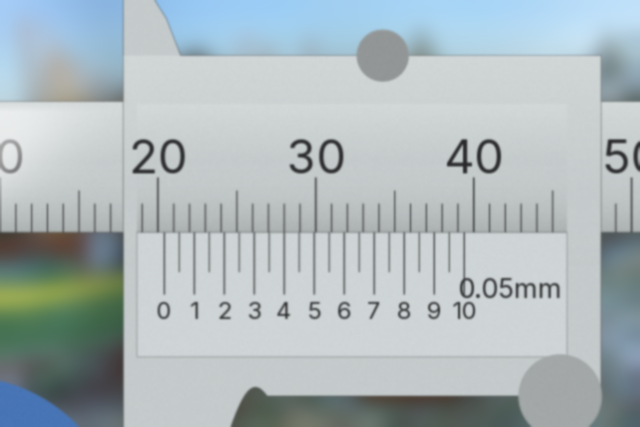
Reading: 20.4 mm
